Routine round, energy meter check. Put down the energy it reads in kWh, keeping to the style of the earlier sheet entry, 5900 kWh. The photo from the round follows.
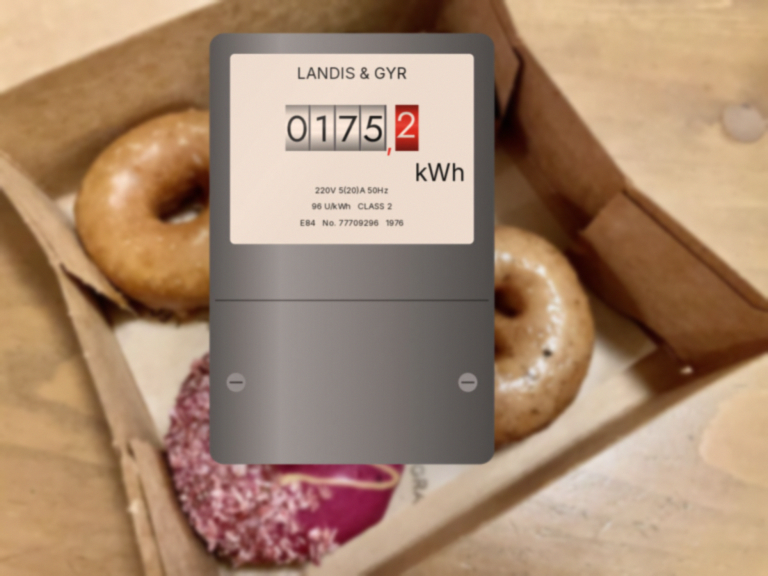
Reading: 175.2 kWh
